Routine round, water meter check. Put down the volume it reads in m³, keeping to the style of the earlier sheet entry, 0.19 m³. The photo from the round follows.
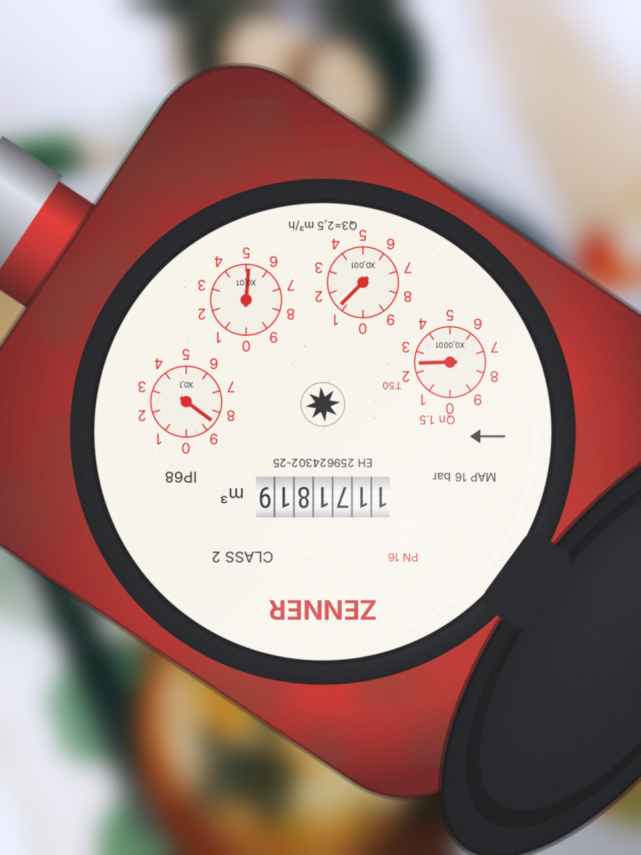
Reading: 1171819.8512 m³
